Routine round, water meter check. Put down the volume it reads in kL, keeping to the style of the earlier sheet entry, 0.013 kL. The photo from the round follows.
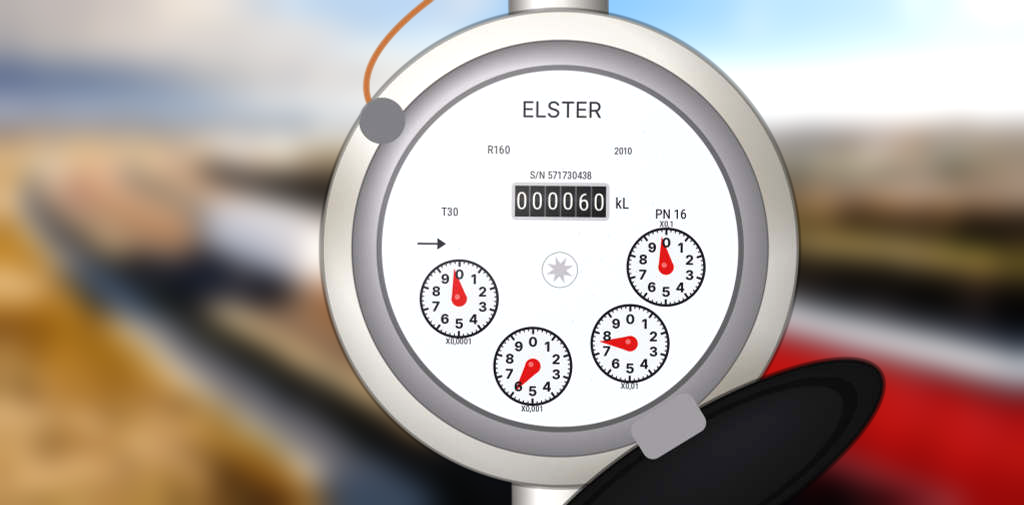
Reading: 59.9759 kL
